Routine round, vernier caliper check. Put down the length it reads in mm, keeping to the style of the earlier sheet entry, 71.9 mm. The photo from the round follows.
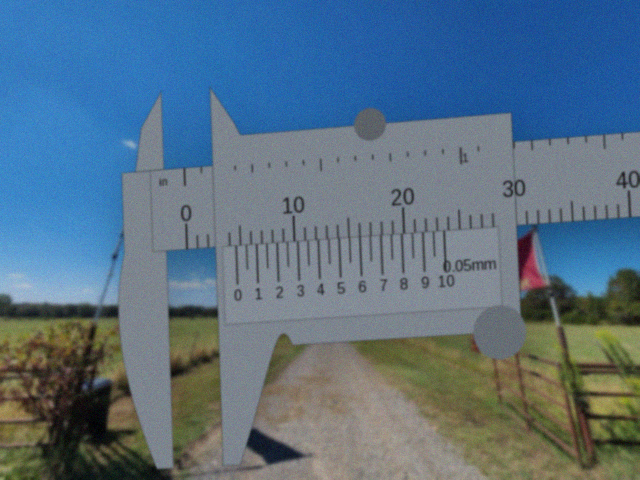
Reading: 4.6 mm
